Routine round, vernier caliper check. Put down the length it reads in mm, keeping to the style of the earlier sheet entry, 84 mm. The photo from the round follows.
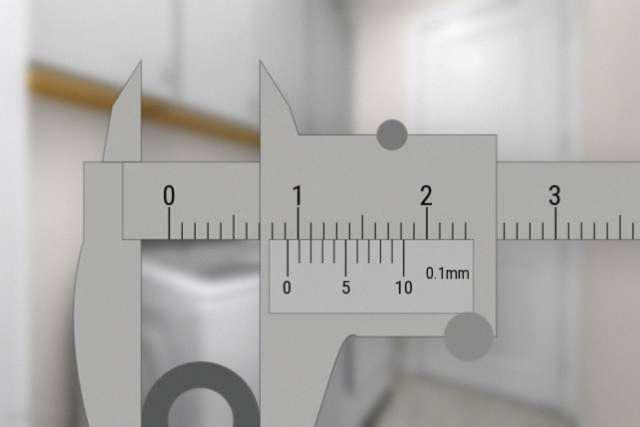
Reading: 9.2 mm
